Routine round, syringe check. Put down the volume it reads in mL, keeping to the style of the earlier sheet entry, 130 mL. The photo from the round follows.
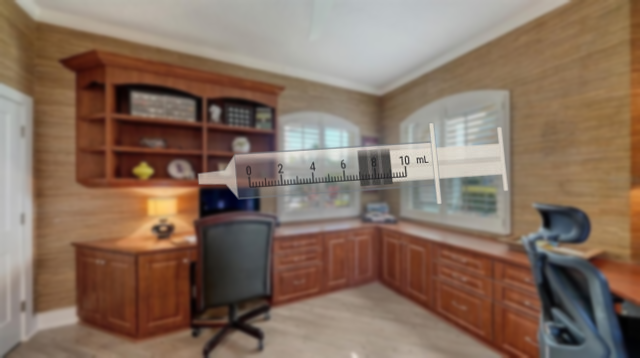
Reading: 7 mL
